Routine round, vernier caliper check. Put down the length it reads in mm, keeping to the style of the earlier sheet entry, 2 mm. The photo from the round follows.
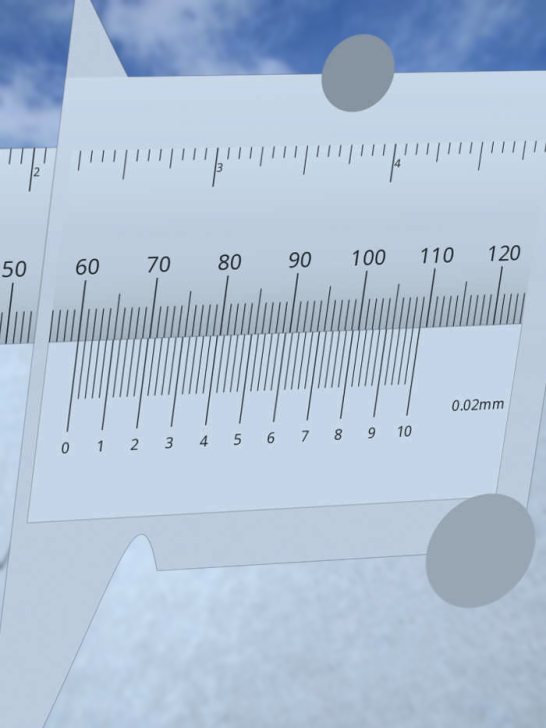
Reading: 60.0 mm
